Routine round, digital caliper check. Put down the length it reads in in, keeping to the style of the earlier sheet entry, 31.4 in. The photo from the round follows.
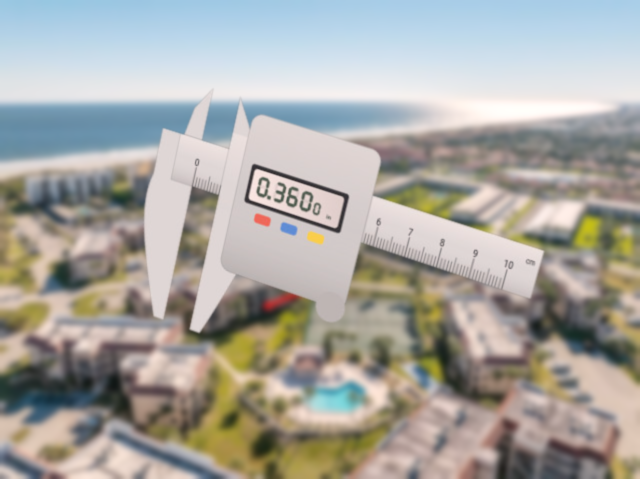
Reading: 0.3600 in
